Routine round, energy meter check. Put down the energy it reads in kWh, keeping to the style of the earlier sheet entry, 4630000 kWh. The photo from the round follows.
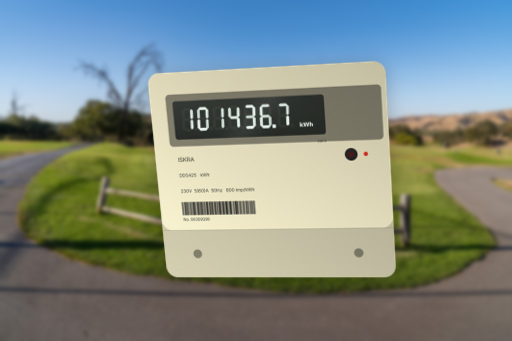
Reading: 101436.7 kWh
